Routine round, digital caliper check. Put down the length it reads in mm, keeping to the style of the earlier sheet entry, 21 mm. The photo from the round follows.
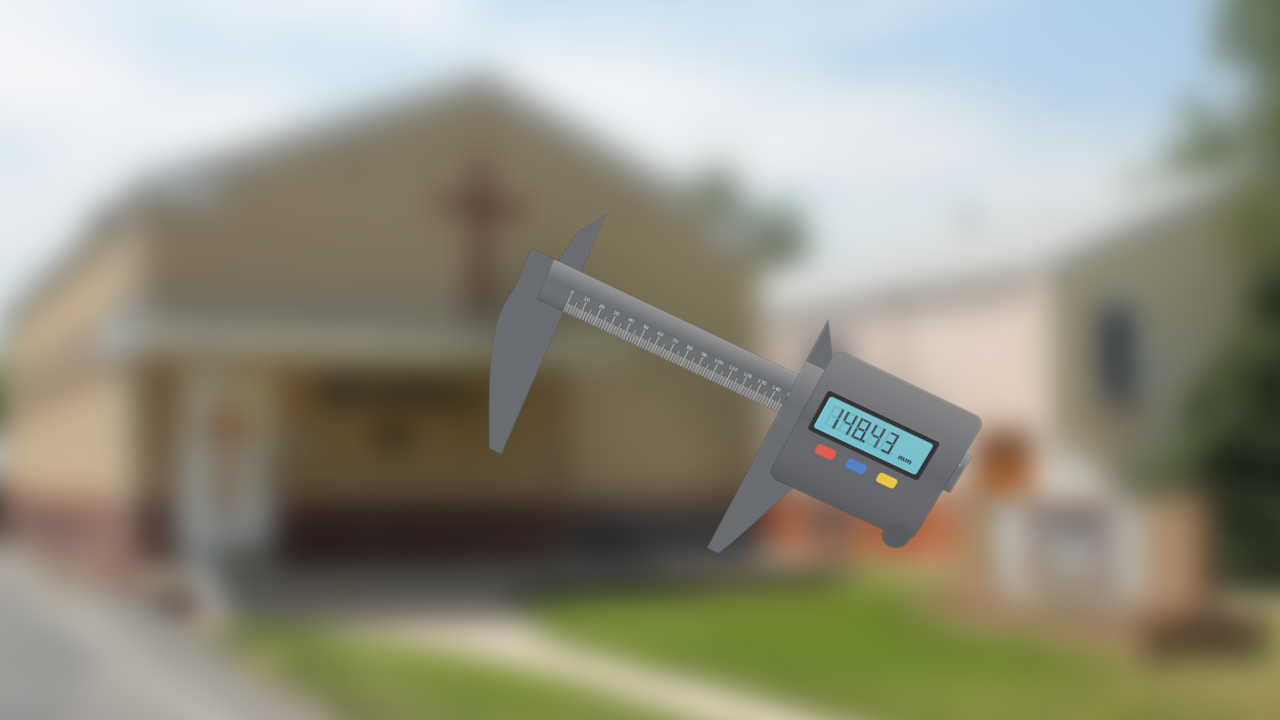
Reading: 148.43 mm
